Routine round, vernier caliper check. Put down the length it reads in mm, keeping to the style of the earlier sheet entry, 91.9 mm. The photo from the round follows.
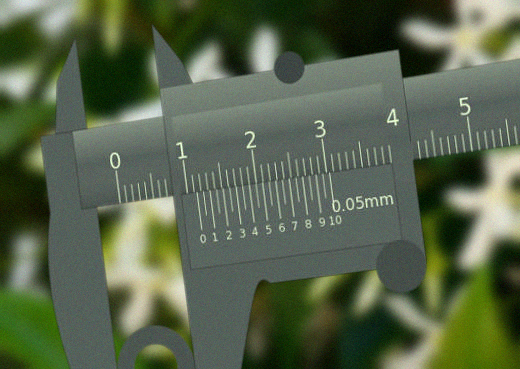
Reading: 11.4 mm
